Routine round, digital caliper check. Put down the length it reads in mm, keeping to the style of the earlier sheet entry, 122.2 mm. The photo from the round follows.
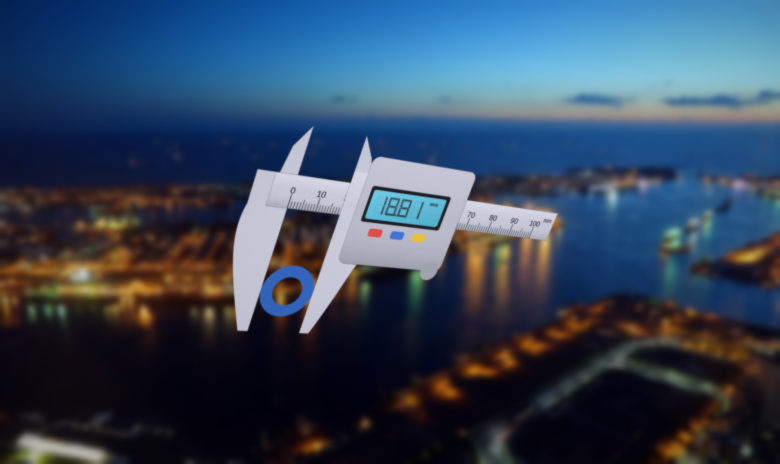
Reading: 18.81 mm
